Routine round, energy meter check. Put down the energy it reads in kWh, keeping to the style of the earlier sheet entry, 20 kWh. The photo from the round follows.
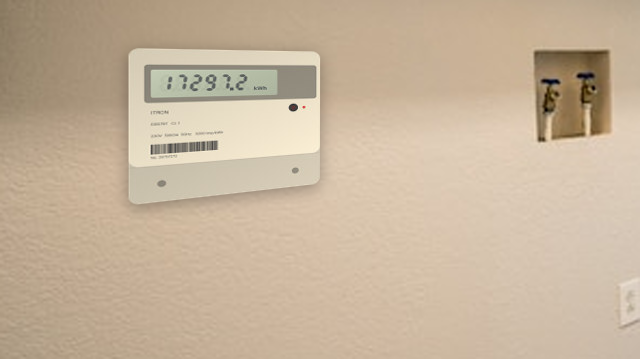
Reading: 17297.2 kWh
